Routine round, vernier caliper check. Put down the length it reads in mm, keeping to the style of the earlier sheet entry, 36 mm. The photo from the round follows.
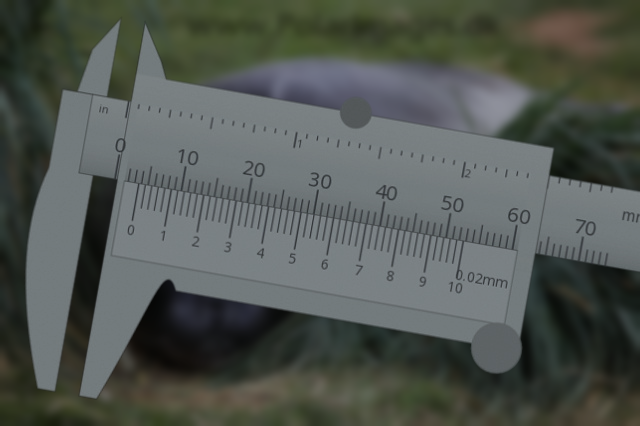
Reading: 3.6 mm
